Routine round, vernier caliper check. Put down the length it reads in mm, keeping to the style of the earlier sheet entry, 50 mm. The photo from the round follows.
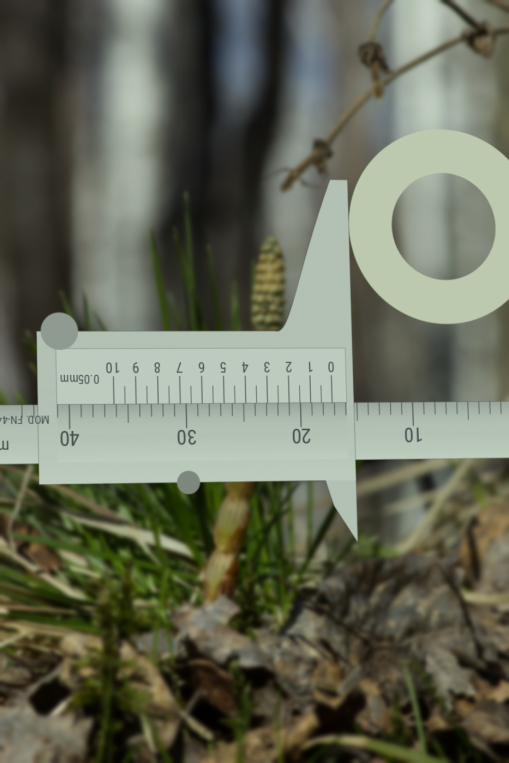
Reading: 17.2 mm
